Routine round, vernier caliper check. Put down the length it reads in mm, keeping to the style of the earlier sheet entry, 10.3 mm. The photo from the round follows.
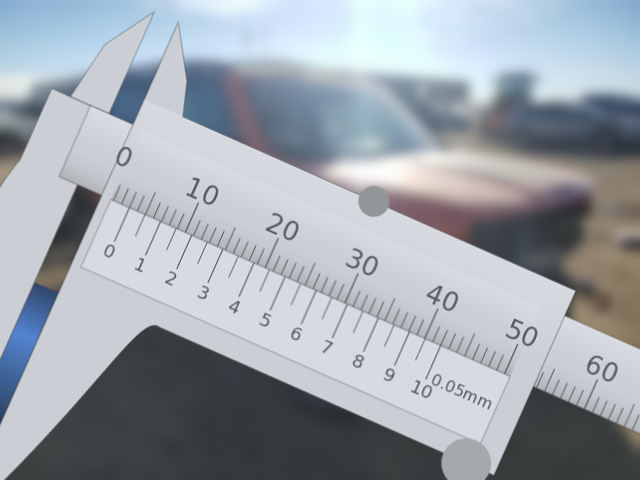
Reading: 3.0 mm
